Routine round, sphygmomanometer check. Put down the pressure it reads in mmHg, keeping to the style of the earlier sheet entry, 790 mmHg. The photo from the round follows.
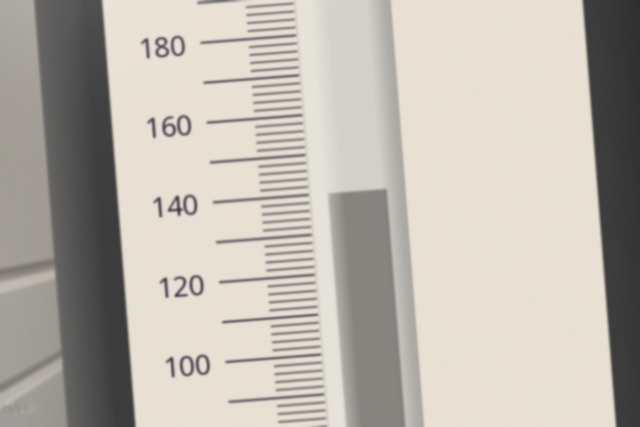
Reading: 140 mmHg
